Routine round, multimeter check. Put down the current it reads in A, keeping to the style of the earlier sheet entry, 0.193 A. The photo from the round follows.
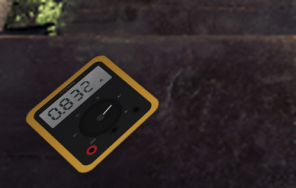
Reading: 0.832 A
